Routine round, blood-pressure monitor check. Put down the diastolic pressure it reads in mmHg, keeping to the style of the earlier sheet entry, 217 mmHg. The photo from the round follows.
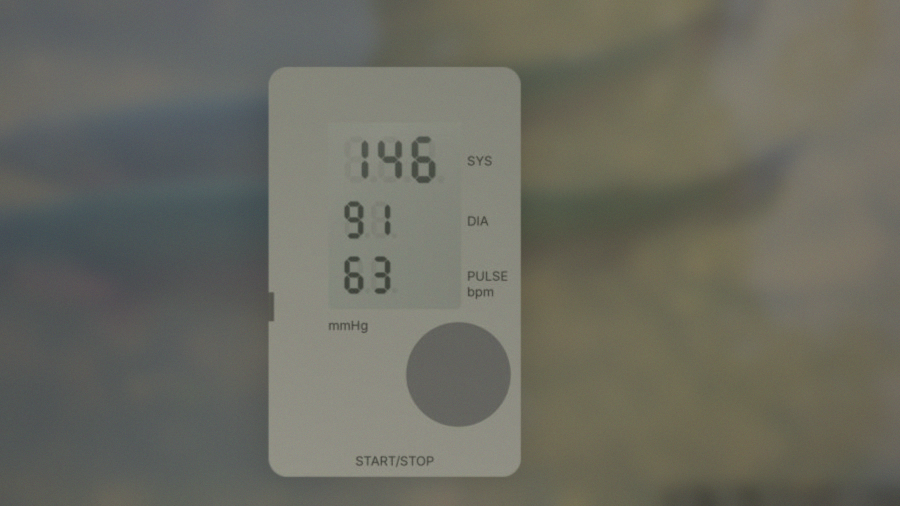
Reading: 91 mmHg
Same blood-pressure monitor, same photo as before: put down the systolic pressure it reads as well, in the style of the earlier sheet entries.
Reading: 146 mmHg
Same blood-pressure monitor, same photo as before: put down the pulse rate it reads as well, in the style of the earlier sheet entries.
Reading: 63 bpm
